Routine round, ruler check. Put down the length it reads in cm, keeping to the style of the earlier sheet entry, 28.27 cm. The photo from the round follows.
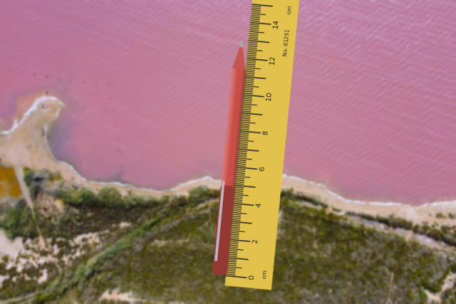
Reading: 13 cm
